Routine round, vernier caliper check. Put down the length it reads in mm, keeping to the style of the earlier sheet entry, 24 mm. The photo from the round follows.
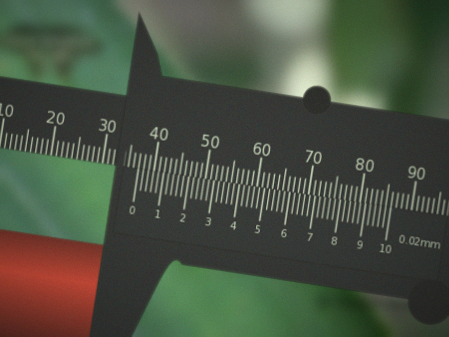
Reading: 37.0 mm
